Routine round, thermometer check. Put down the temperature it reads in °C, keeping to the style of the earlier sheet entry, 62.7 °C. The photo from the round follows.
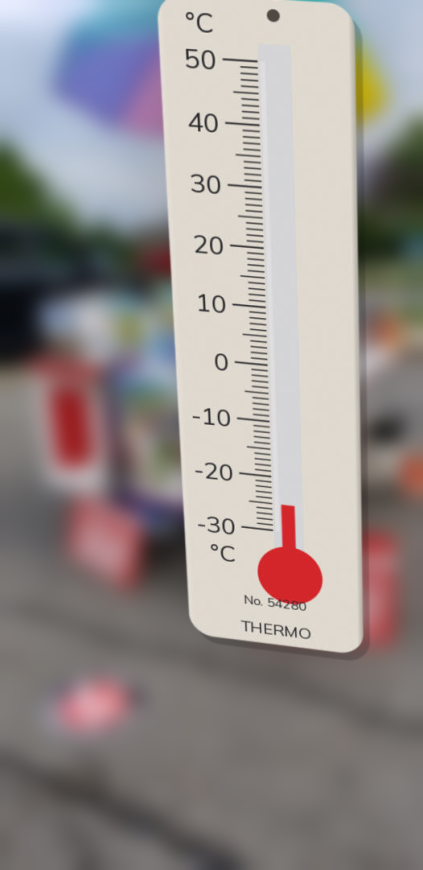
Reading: -25 °C
